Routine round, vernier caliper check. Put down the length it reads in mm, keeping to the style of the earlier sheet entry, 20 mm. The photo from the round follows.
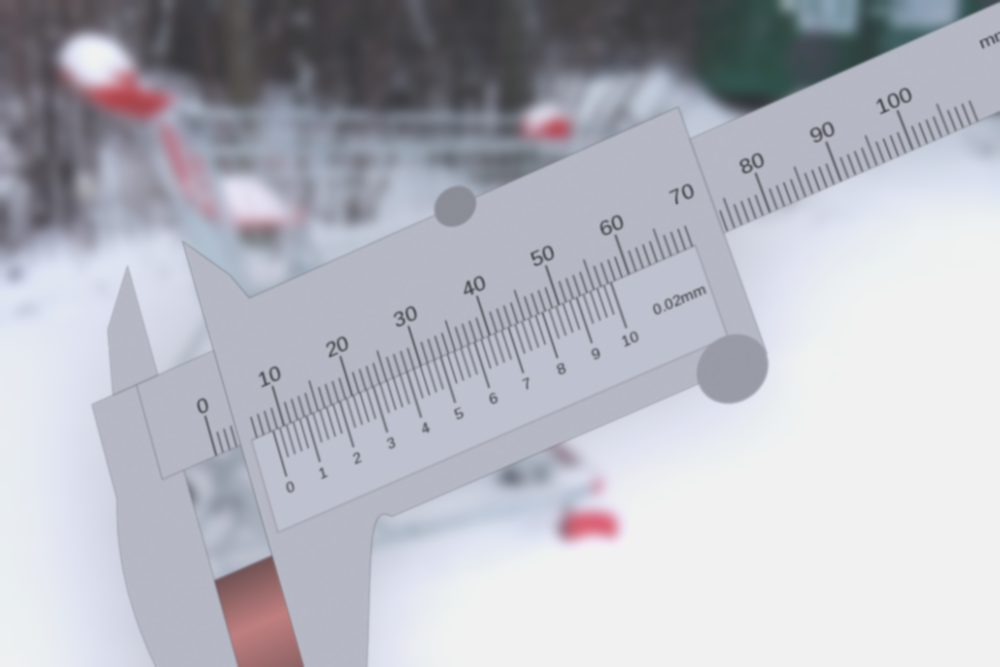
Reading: 8.4 mm
